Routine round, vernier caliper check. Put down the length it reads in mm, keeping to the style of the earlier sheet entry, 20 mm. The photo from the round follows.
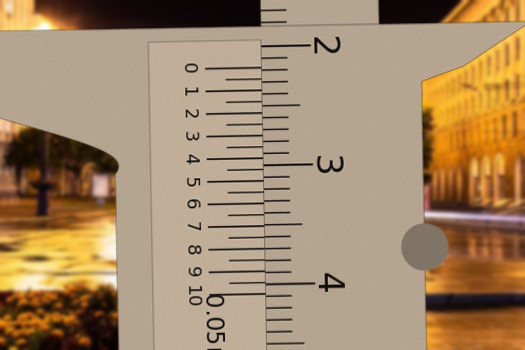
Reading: 21.8 mm
